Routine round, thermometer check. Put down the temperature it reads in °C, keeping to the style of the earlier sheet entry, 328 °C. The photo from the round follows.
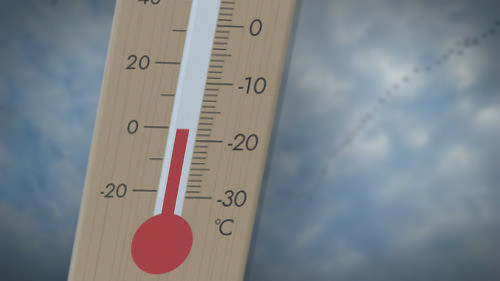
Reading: -18 °C
